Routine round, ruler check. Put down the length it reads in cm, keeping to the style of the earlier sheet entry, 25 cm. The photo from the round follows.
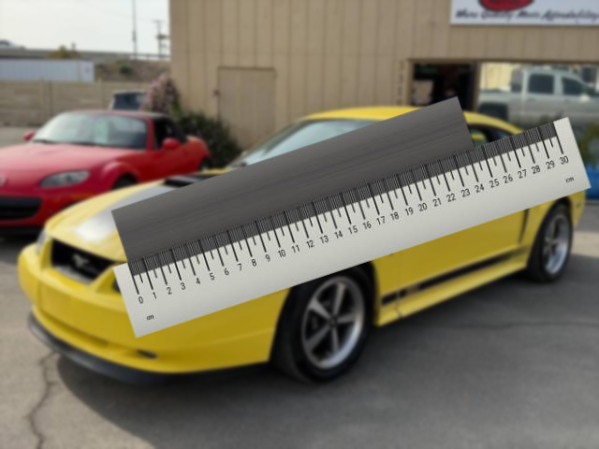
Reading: 24.5 cm
